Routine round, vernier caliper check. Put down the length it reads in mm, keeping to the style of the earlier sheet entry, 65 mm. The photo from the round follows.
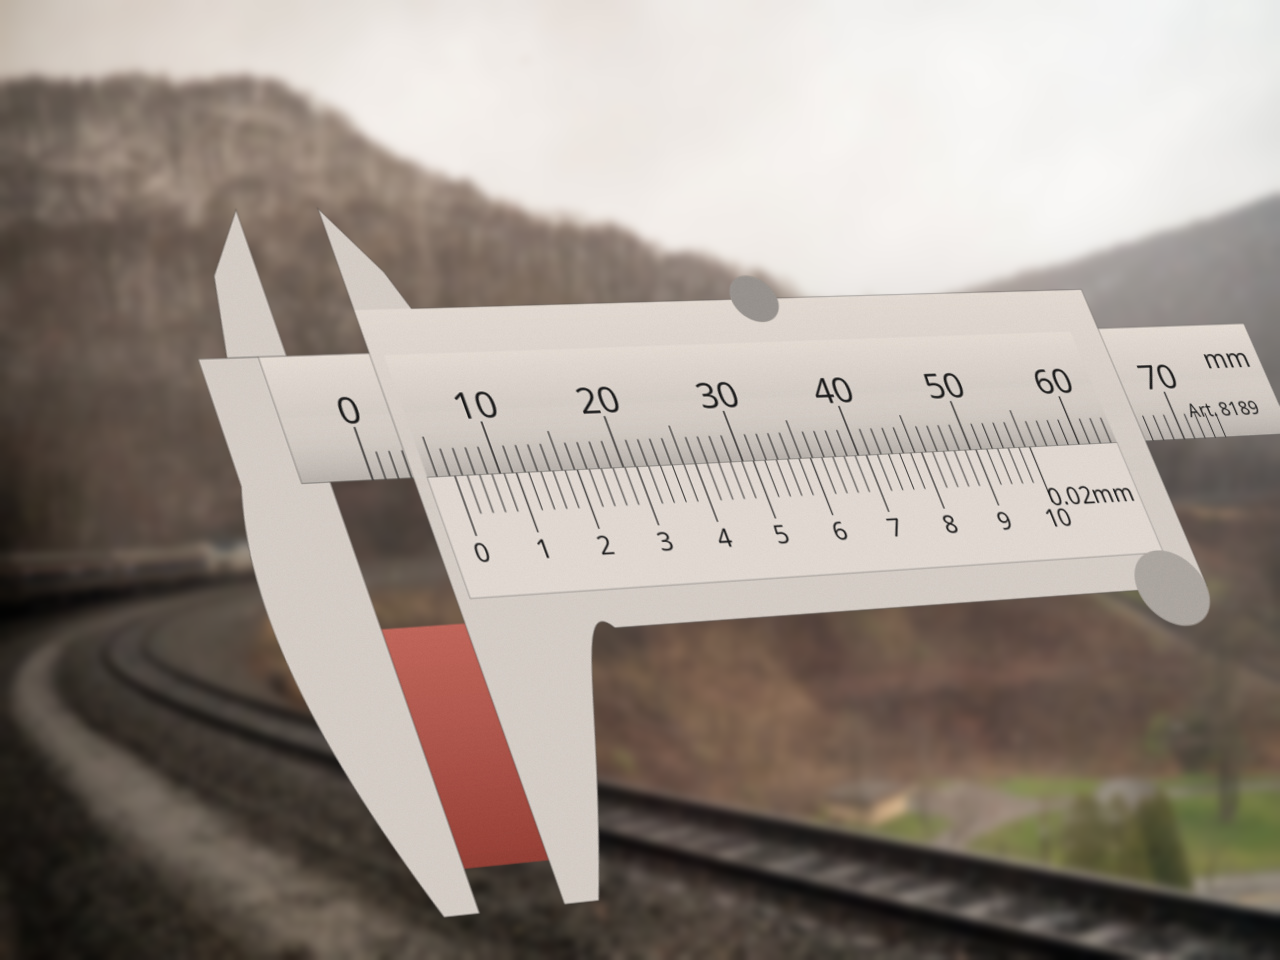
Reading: 6.4 mm
